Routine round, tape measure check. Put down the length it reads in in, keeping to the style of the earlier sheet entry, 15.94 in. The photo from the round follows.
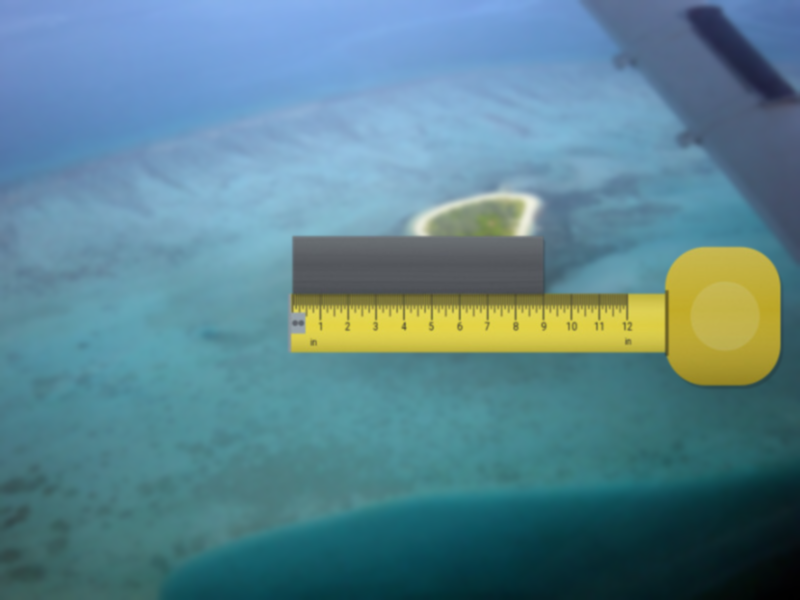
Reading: 9 in
